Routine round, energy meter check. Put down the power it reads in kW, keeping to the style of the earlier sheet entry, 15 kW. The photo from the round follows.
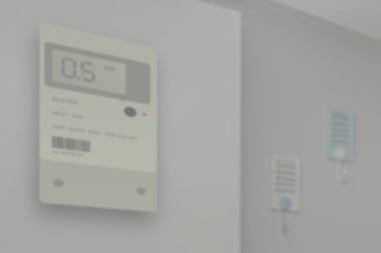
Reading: 0.5 kW
